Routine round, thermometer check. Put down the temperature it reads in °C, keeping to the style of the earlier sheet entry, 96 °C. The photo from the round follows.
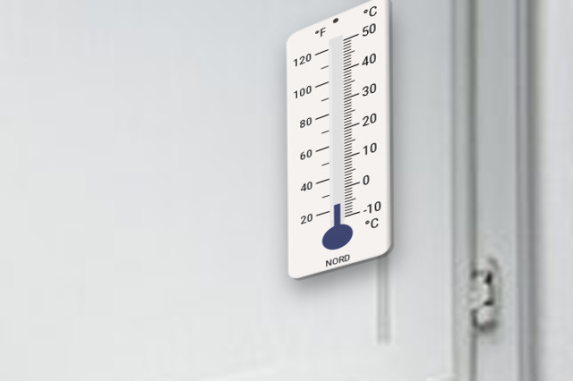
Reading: -5 °C
